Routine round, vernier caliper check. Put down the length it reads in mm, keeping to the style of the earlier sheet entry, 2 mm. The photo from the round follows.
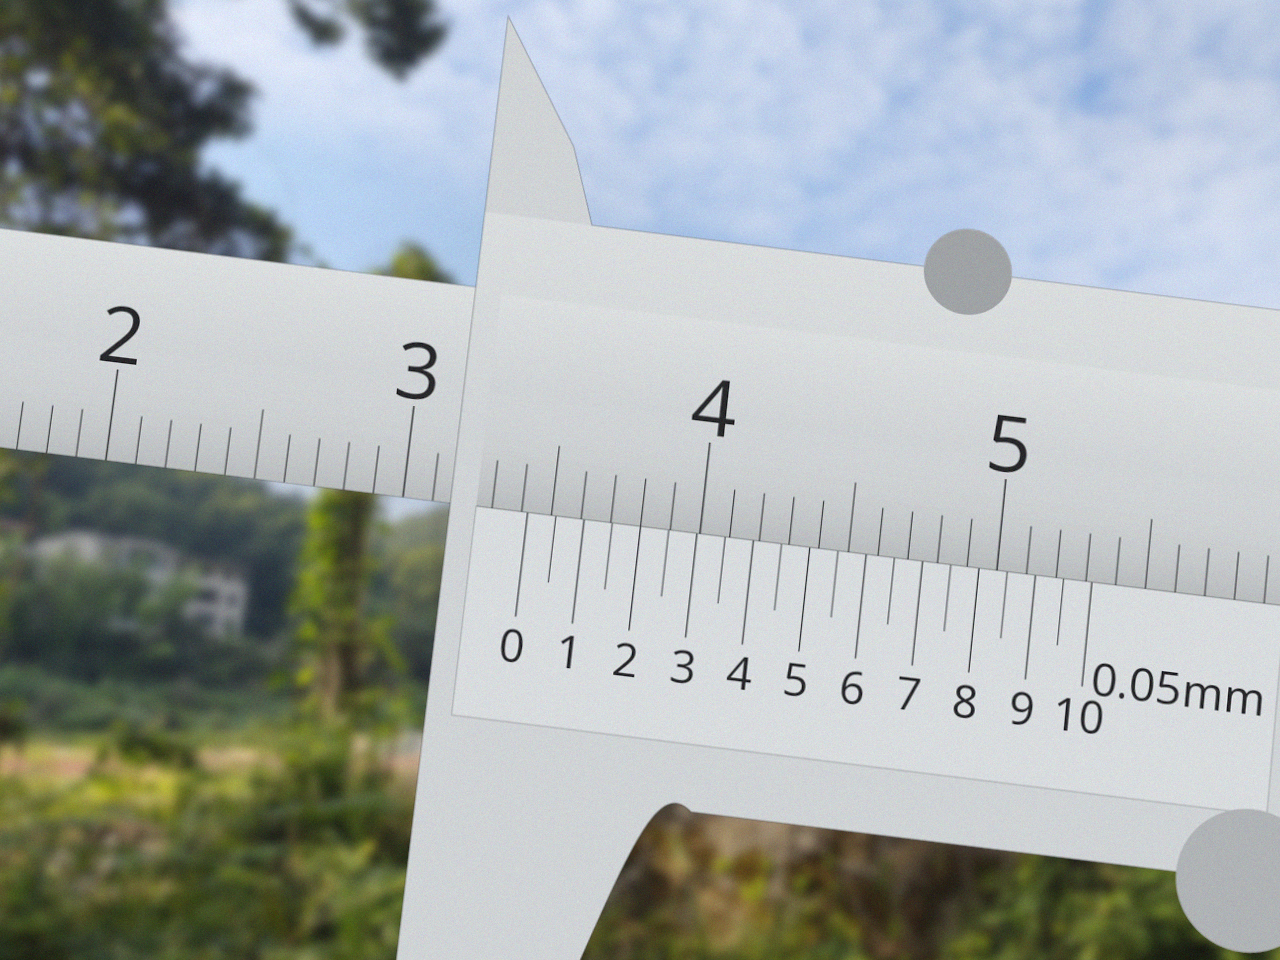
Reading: 34.20 mm
